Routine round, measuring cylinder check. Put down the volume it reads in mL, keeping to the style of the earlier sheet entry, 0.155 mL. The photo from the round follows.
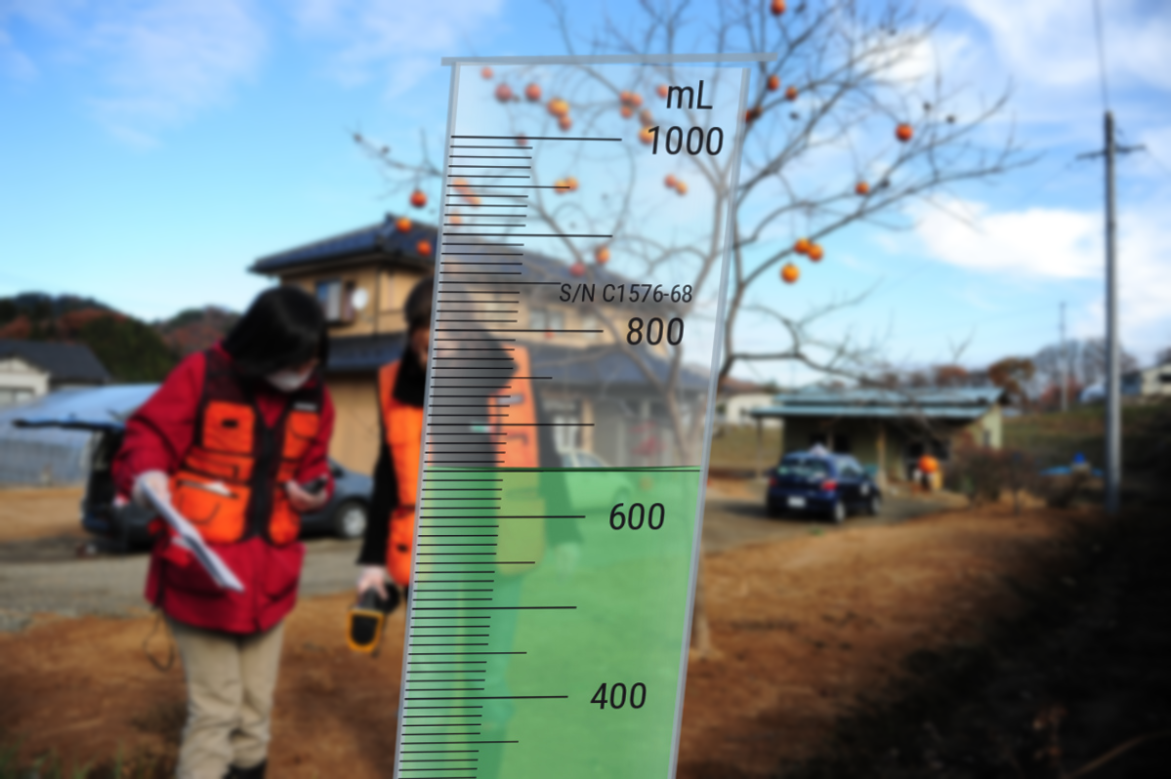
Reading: 650 mL
